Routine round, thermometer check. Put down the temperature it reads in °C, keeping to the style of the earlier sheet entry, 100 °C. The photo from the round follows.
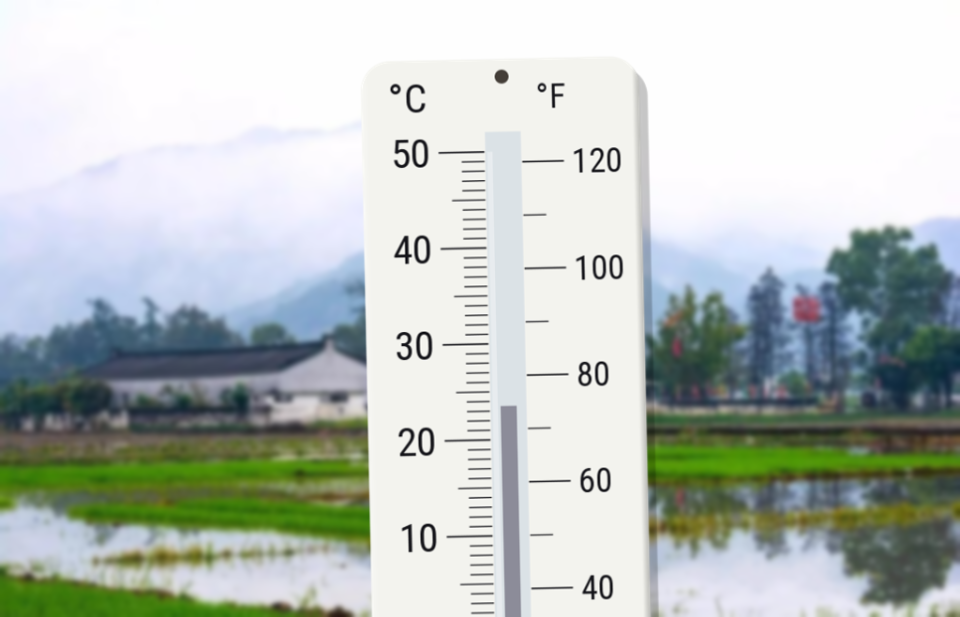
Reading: 23.5 °C
